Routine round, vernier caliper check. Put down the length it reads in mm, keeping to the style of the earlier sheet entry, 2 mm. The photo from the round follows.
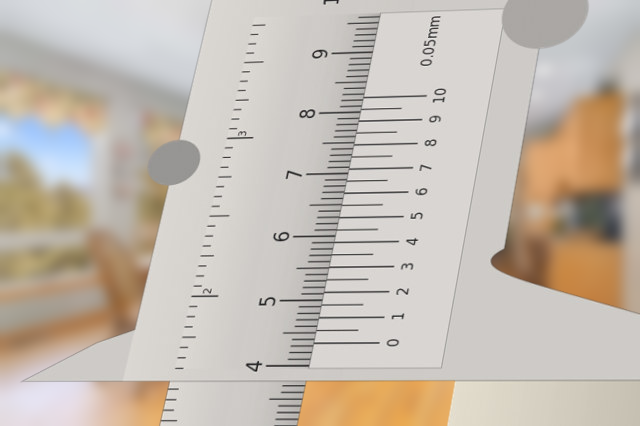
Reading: 43.4 mm
